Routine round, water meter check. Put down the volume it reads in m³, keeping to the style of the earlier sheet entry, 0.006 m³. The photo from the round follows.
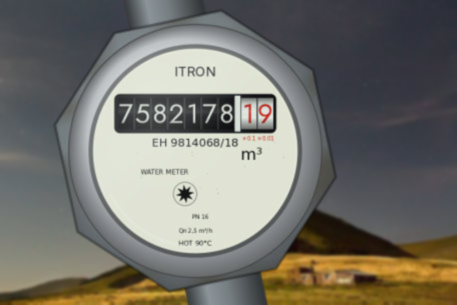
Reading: 7582178.19 m³
